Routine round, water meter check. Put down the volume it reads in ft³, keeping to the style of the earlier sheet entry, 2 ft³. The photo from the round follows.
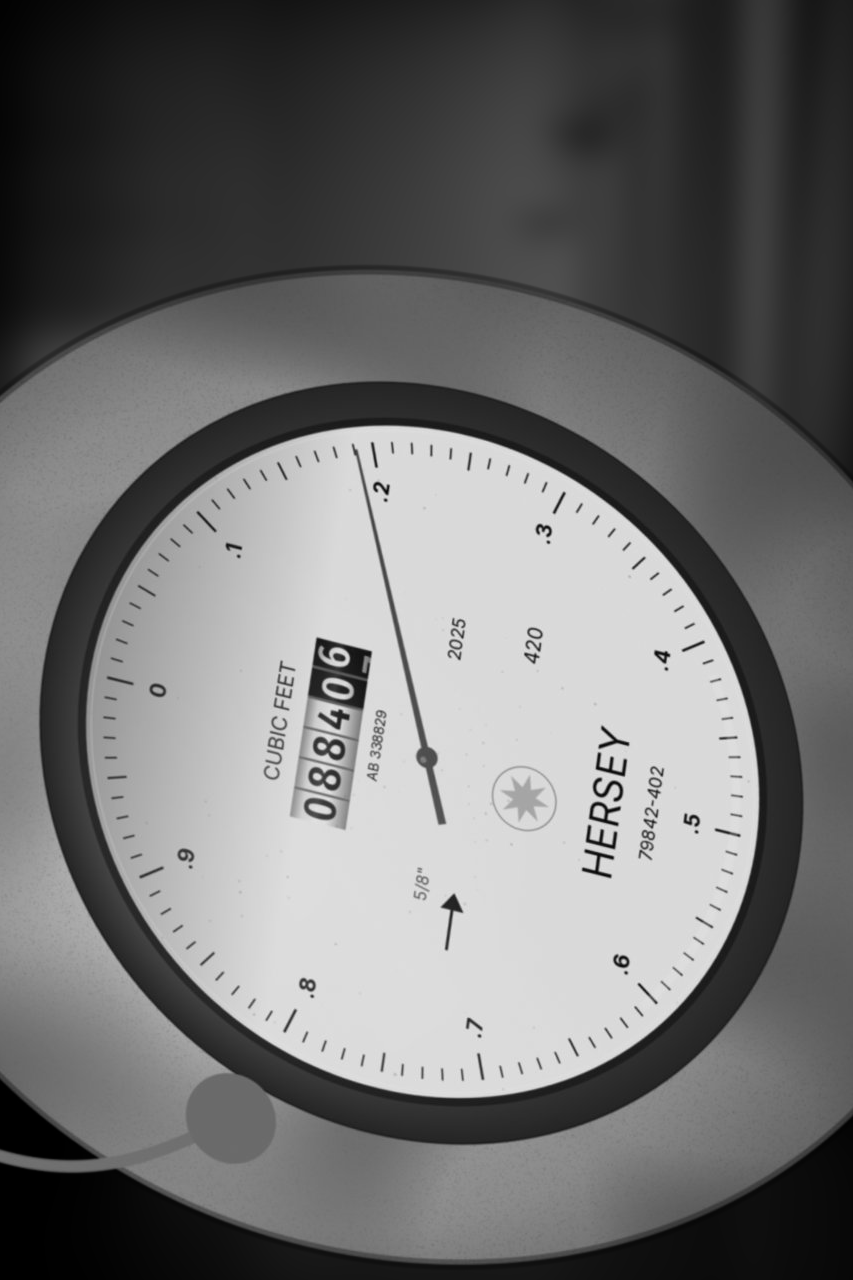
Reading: 88406.19 ft³
